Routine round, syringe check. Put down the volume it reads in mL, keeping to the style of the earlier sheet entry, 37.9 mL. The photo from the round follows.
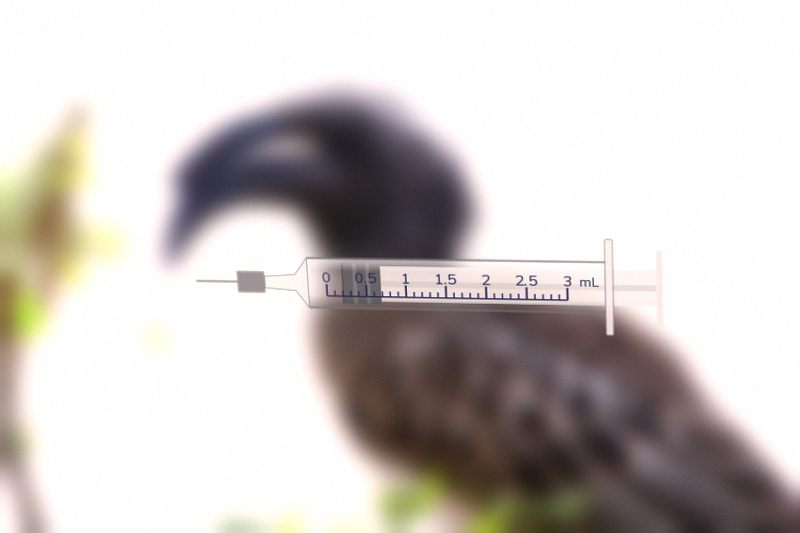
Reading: 0.2 mL
